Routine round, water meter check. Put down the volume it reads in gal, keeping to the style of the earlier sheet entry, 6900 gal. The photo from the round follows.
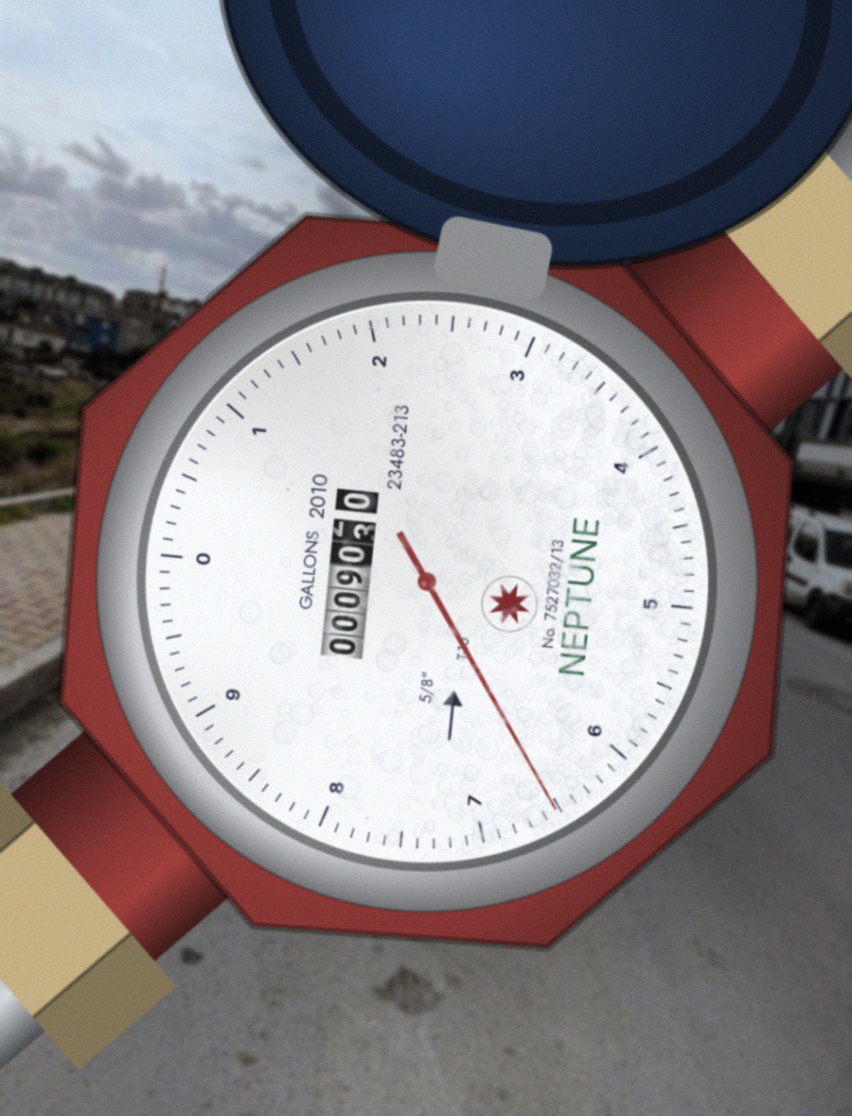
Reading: 9026.5 gal
